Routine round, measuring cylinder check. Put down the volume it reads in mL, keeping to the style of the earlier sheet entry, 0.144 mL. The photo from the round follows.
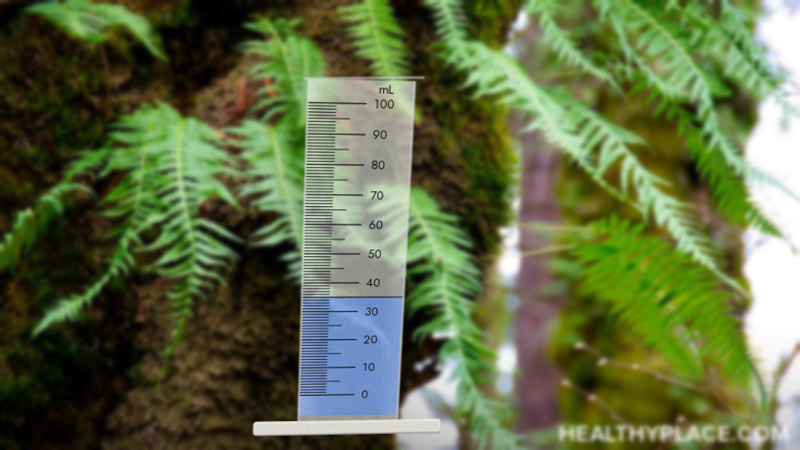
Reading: 35 mL
